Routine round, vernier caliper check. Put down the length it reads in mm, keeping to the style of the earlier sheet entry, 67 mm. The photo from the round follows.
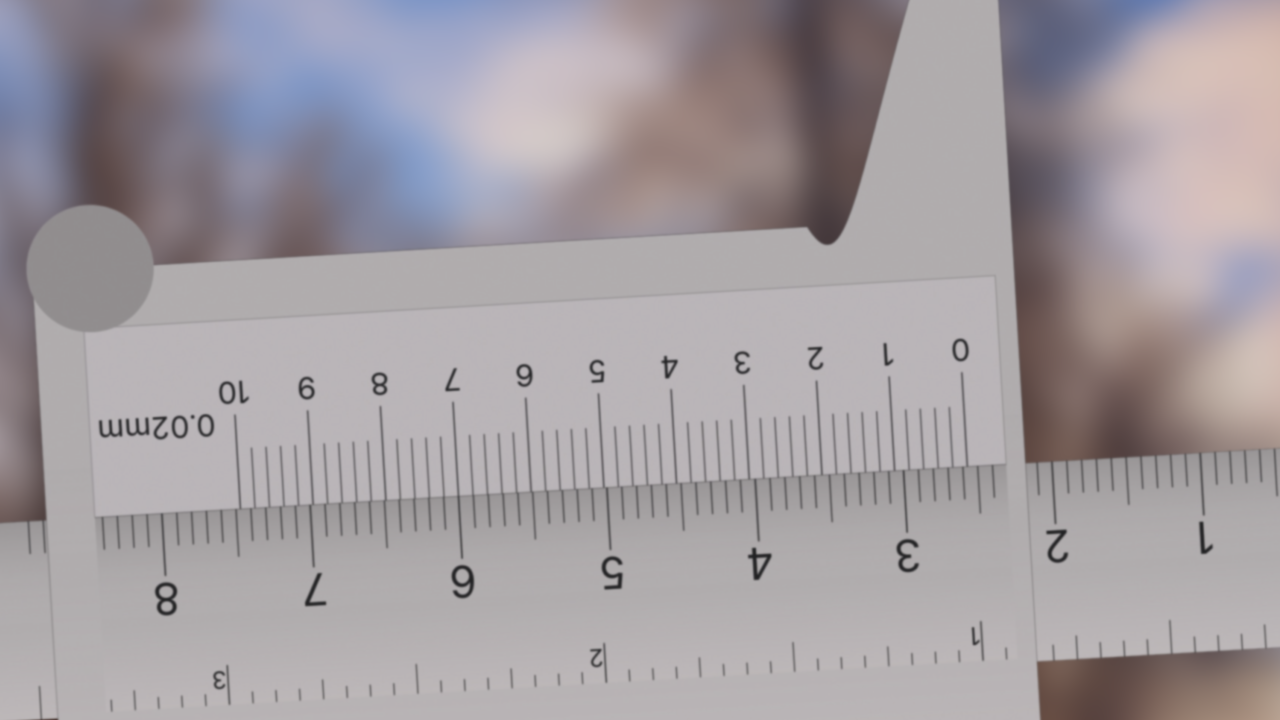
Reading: 25.7 mm
